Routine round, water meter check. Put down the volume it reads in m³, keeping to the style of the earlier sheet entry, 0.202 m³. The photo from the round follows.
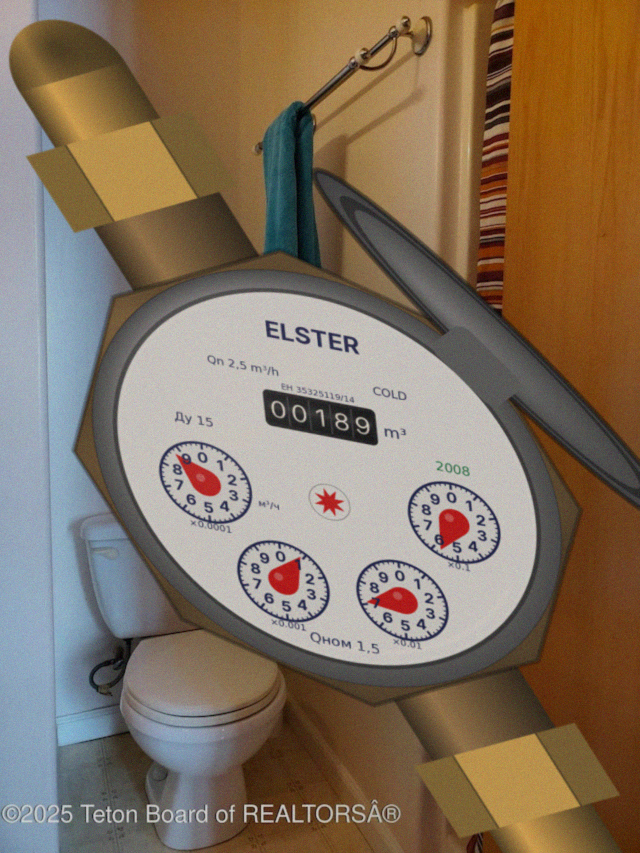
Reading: 189.5708 m³
